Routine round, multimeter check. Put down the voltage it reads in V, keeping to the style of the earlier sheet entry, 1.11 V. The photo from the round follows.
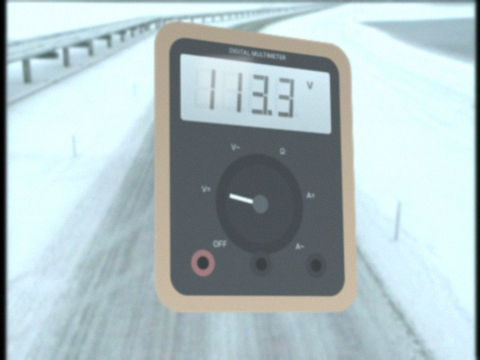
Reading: 113.3 V
